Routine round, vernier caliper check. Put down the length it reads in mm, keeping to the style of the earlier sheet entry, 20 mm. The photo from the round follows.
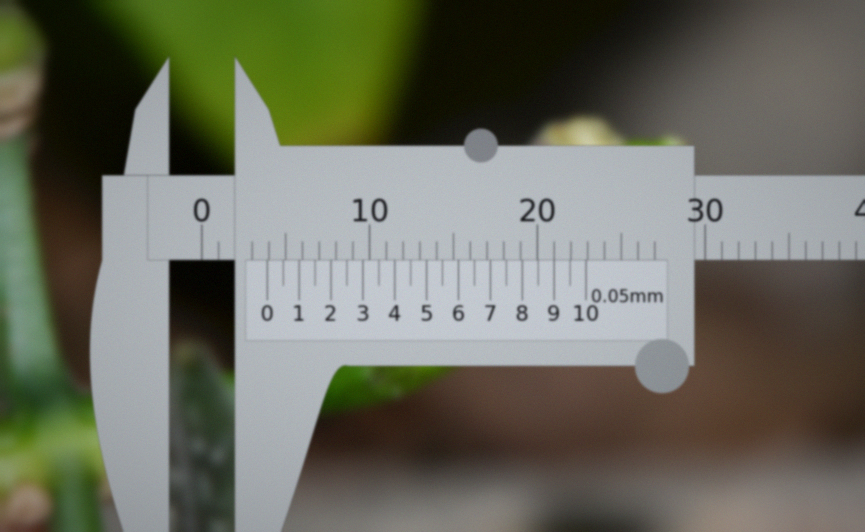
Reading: 3.9 mm
